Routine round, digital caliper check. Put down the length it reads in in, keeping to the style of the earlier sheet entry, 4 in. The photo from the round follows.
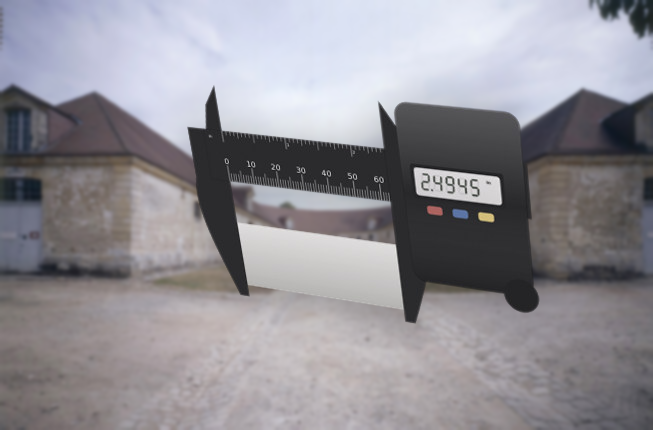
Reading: 2.4945 in
